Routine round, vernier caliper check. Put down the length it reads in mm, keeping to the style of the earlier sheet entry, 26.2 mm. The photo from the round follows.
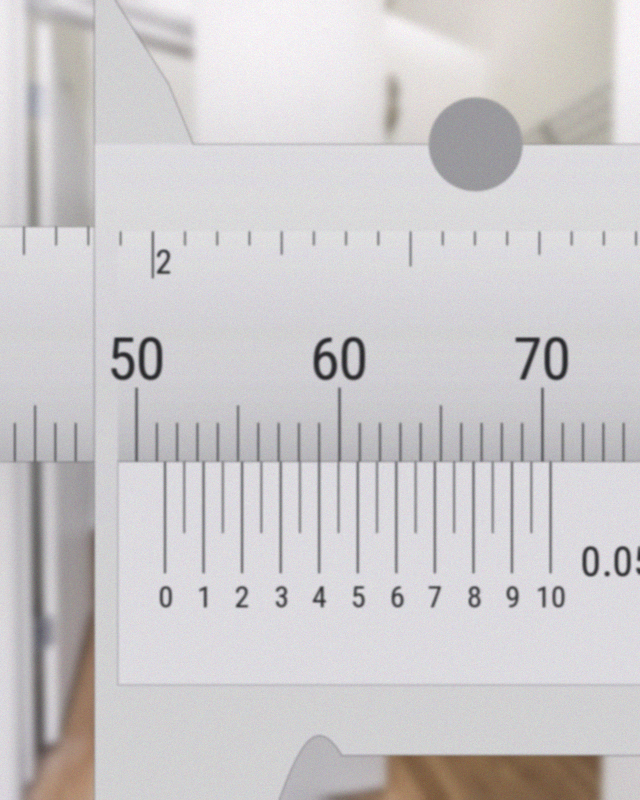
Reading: 51.4 mm
